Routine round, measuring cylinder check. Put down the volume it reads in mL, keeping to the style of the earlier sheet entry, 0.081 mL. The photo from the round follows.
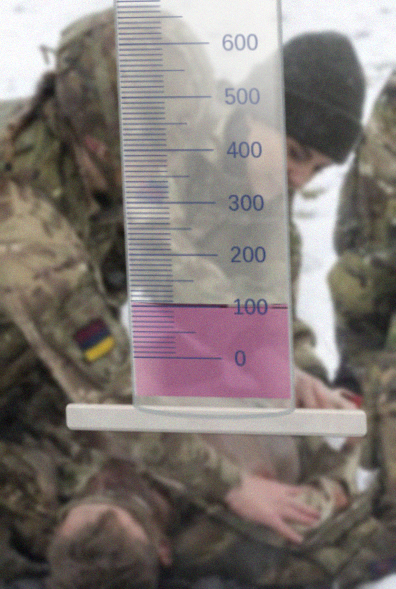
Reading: 100 mL
